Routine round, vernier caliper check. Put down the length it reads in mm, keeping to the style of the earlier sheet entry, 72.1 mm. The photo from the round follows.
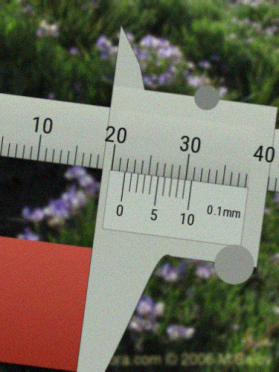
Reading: 21.8 mm
